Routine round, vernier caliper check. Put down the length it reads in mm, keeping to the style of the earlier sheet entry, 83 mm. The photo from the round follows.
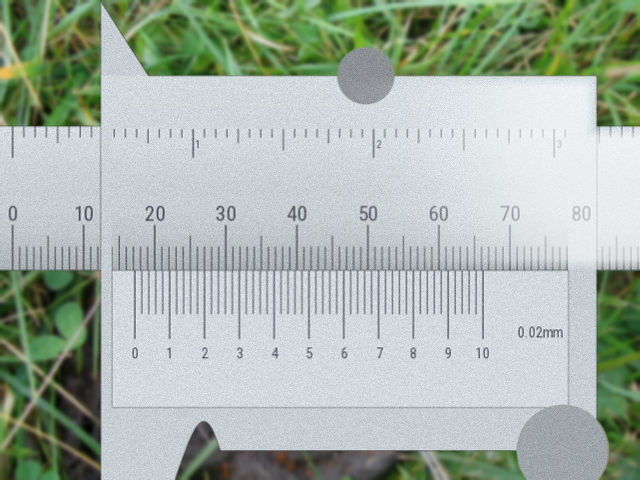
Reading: 17.2 mm
